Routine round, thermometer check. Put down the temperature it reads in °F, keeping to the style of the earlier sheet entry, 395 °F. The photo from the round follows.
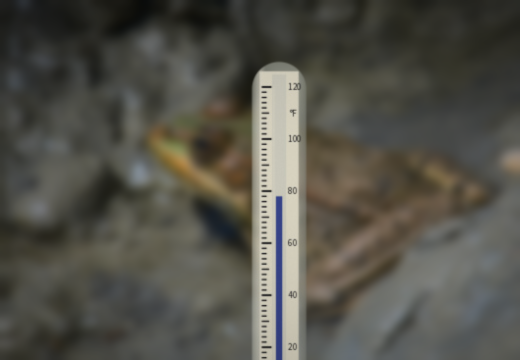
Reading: 78 °F
